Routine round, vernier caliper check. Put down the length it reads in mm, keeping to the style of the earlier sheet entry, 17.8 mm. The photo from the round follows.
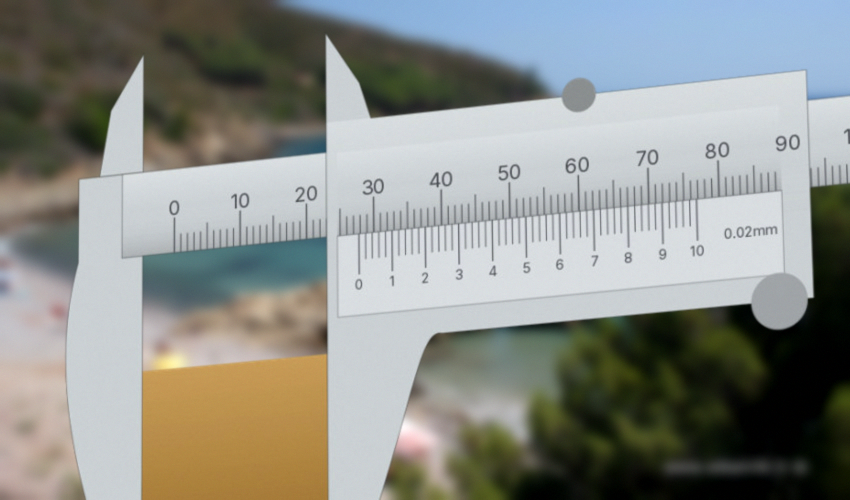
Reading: 27.8 mm
